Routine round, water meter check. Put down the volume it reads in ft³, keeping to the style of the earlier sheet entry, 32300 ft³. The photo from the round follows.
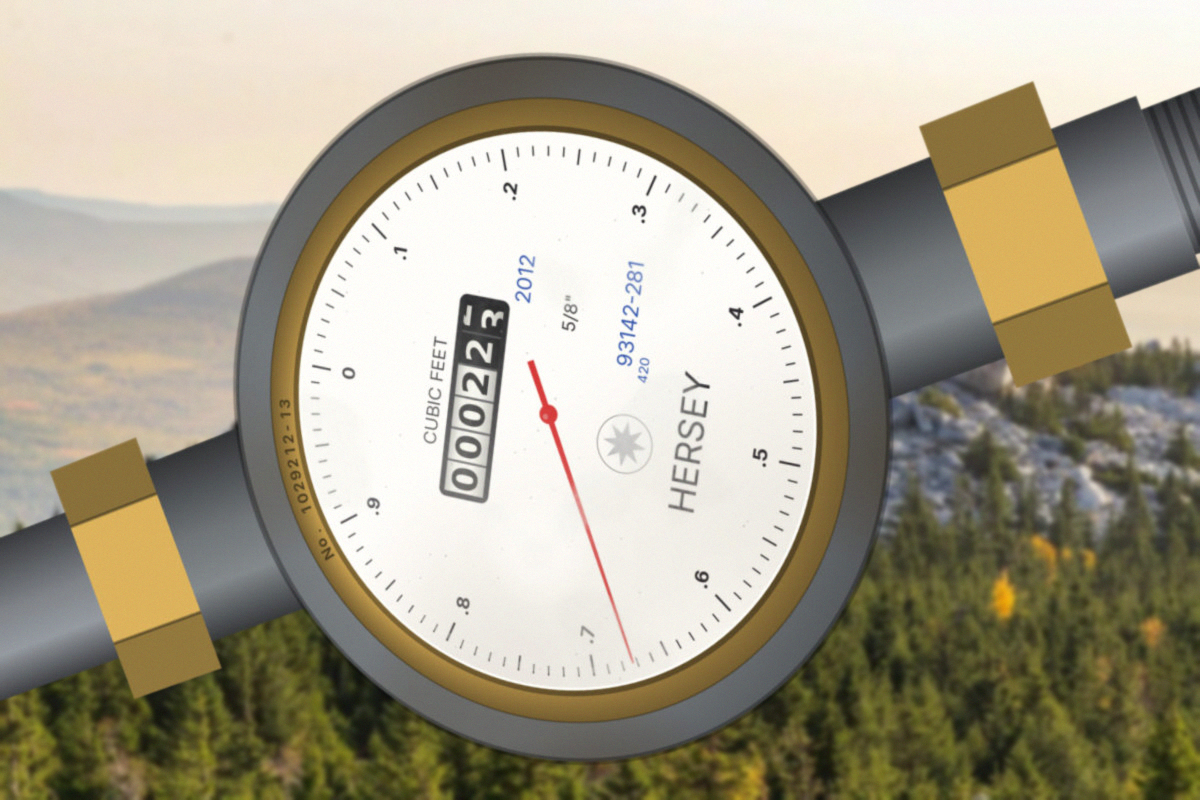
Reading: 222.67 ft³
